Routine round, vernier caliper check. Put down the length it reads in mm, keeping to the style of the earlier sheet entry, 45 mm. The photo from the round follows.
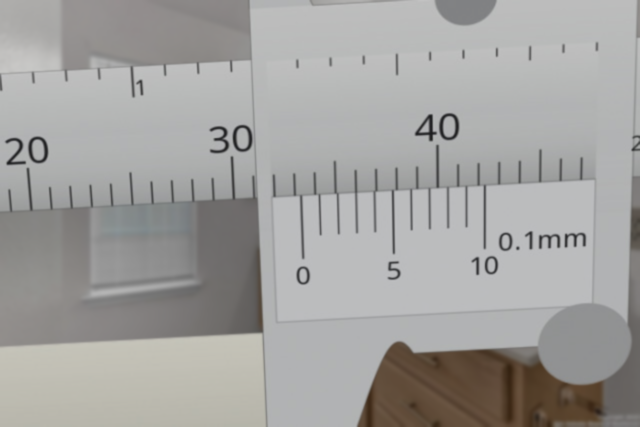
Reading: 33.3 mm
